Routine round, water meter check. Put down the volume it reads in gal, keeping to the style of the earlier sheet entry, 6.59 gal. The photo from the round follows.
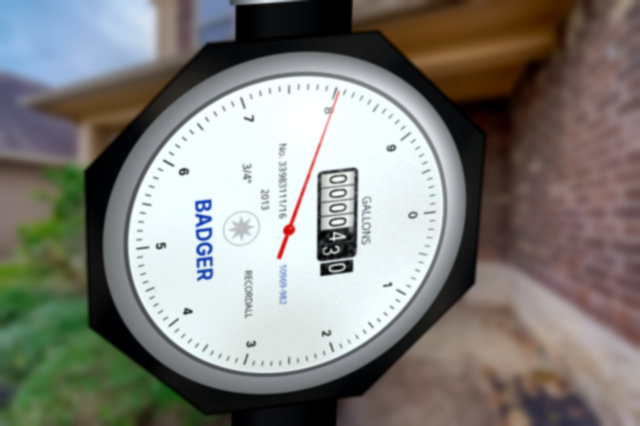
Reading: 428.0 gal
